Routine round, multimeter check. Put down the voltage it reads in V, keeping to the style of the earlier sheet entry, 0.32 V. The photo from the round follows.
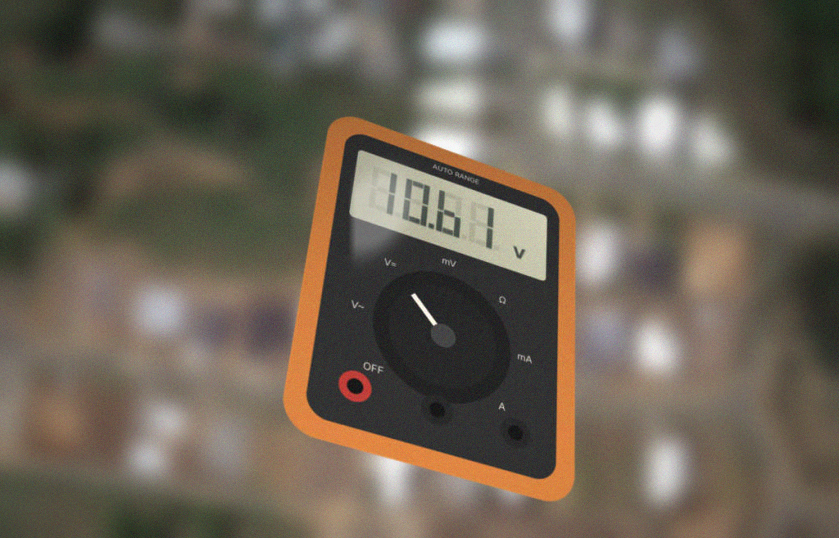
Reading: 10.61 V
